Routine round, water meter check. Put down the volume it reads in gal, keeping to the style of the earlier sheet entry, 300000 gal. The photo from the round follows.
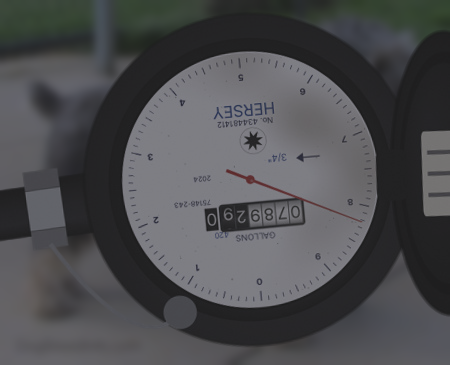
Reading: 789288.2 gal
